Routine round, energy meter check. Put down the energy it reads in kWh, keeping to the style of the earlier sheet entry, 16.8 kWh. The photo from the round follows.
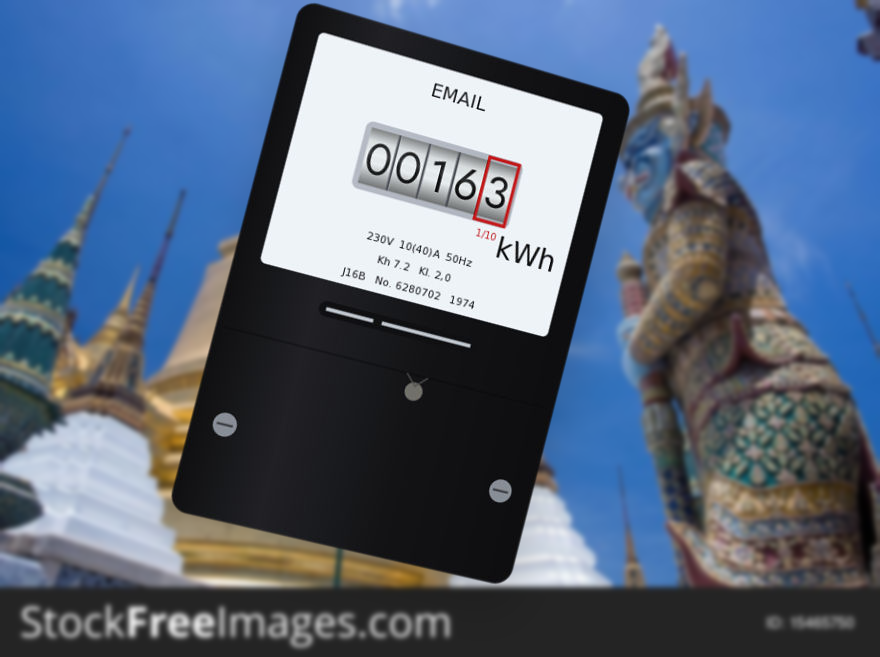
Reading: 16.3 kWh
